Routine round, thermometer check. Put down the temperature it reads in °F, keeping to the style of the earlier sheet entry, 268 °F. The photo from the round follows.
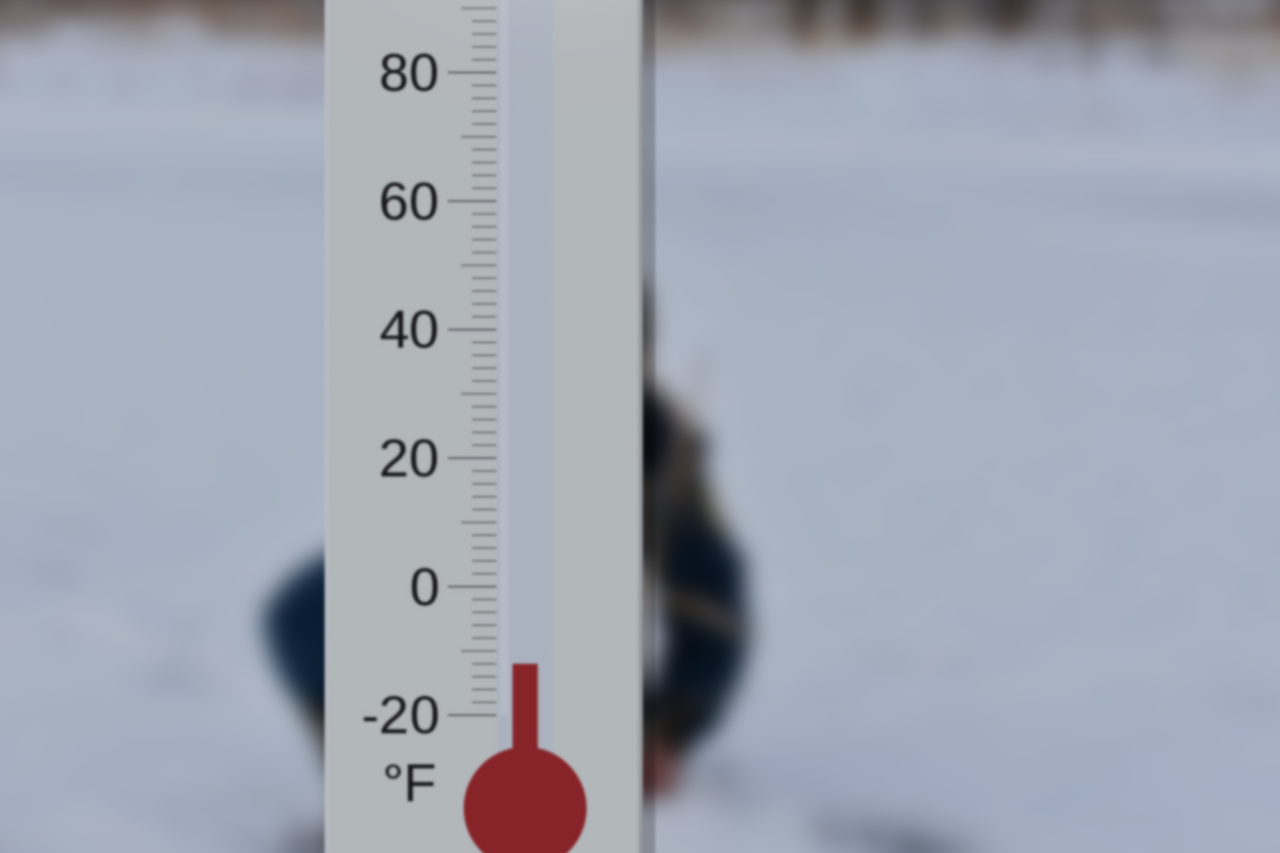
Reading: -12 °F
